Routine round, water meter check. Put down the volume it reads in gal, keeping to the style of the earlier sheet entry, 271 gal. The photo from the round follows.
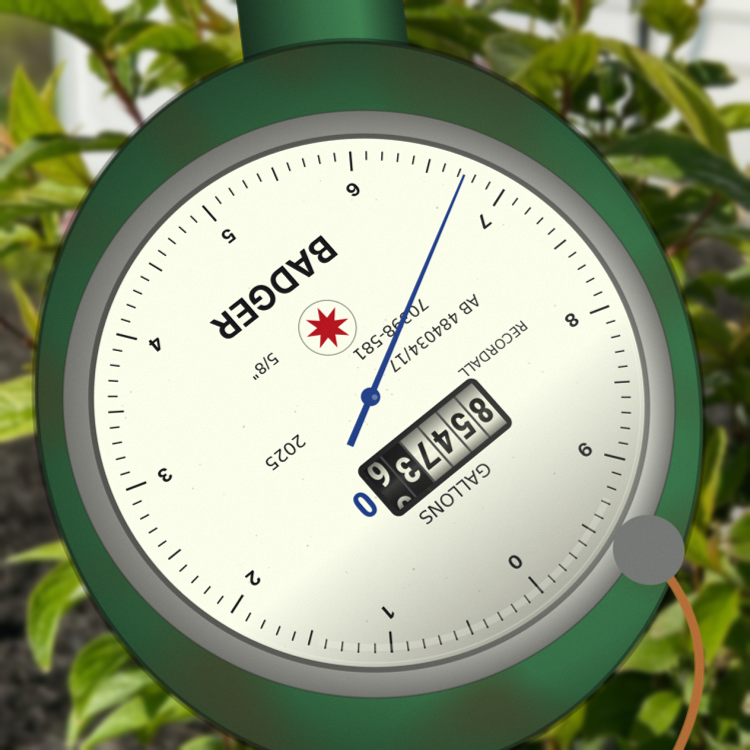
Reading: 8547356.7 gal
